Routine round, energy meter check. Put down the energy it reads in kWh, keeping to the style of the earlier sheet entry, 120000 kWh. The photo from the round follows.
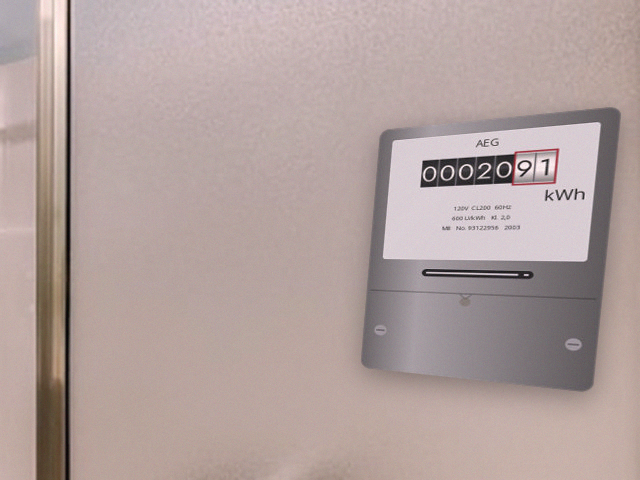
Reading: 20.91 kWh
